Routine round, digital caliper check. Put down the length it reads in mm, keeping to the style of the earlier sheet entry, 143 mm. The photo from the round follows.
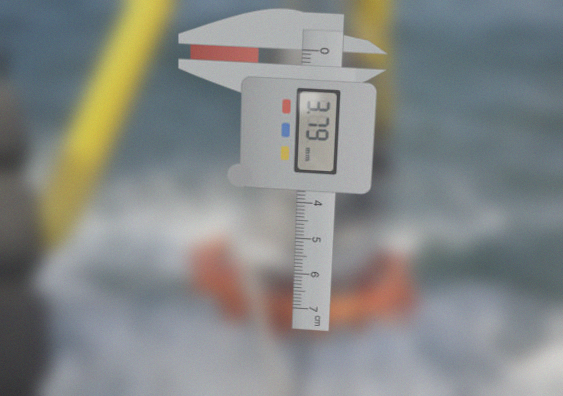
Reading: 3.79 mm
